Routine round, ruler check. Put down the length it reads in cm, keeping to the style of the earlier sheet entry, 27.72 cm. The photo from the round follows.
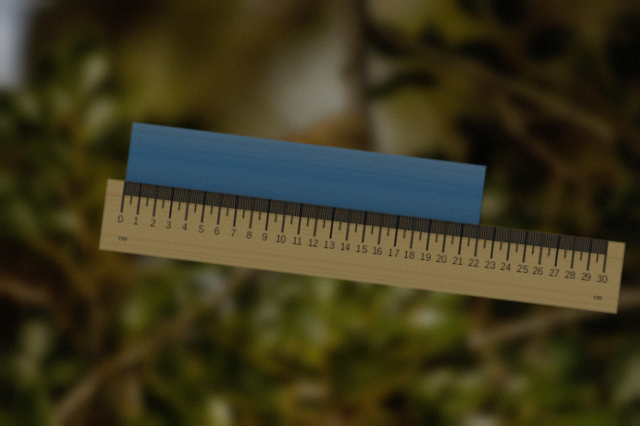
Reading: 22 cm
